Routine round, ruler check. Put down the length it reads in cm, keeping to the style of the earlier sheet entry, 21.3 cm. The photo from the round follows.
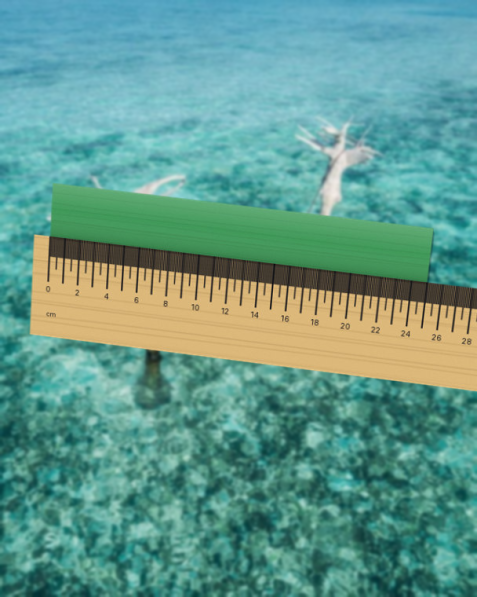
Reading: 25 cm
